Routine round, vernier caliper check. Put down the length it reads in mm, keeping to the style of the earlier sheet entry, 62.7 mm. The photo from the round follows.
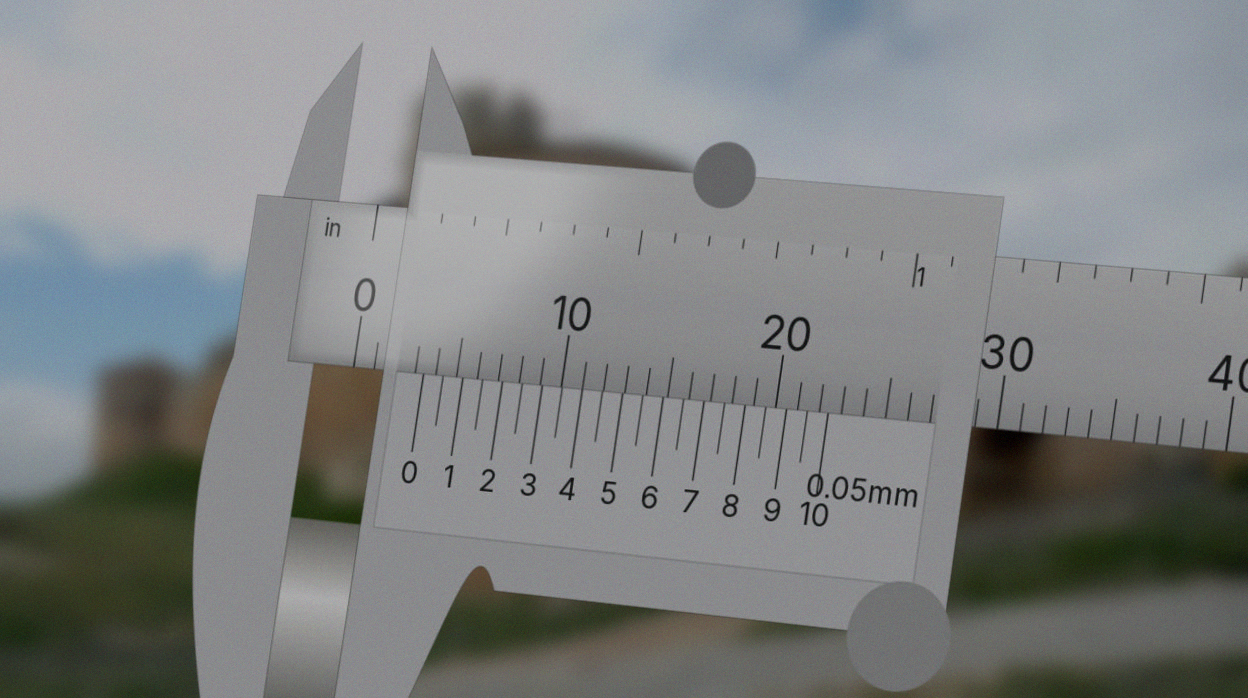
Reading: 3.4 mm
